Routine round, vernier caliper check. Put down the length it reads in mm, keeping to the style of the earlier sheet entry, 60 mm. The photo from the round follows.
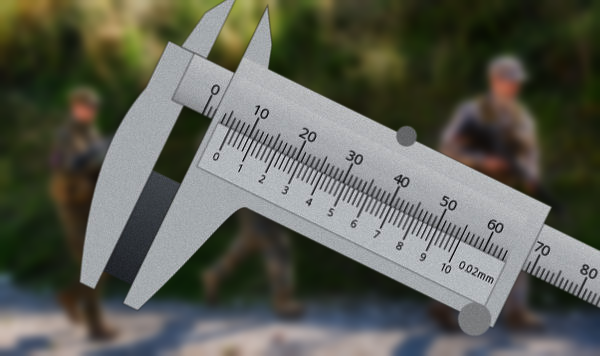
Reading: 6.0 mm
